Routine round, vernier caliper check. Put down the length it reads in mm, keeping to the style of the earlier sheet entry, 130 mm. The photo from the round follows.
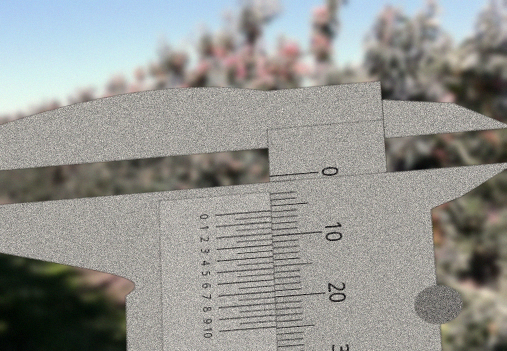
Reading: 5.8 mm
